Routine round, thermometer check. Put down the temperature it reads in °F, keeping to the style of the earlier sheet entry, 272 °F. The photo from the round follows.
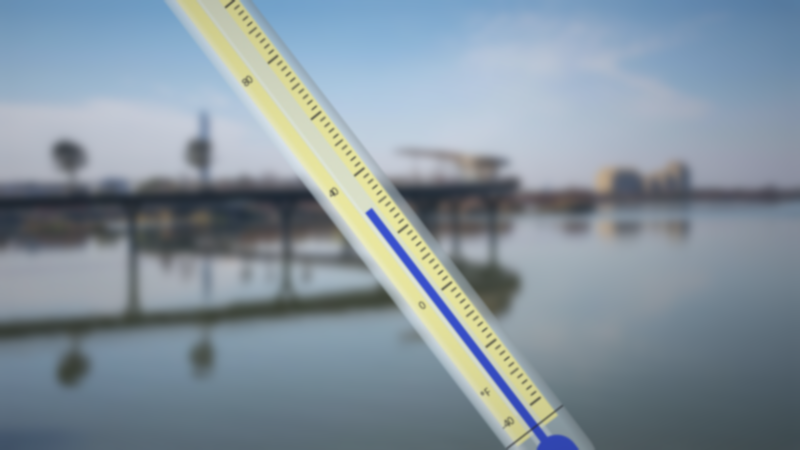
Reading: 30 °F
